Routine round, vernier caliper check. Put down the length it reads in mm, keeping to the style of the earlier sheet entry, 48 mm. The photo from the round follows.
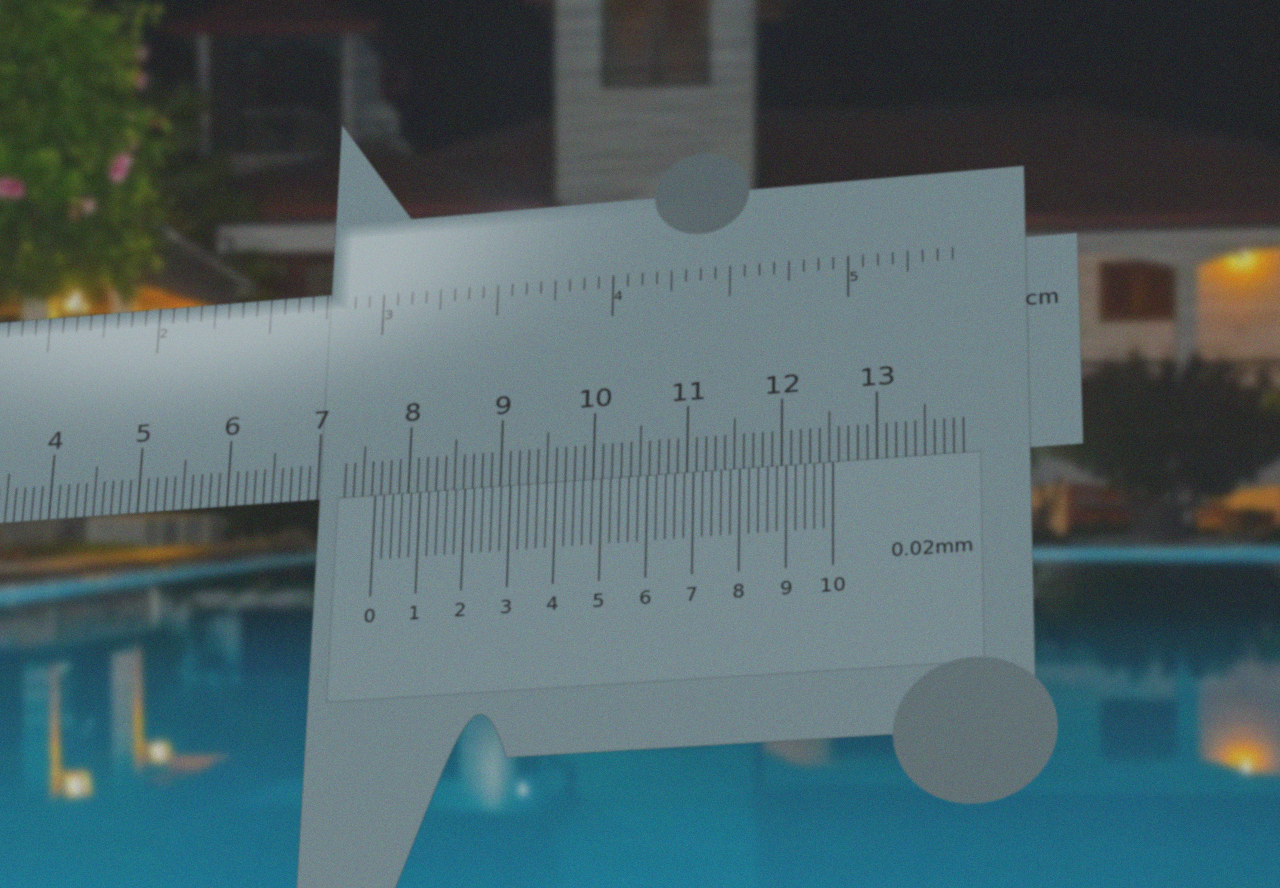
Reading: 76.4 mm
